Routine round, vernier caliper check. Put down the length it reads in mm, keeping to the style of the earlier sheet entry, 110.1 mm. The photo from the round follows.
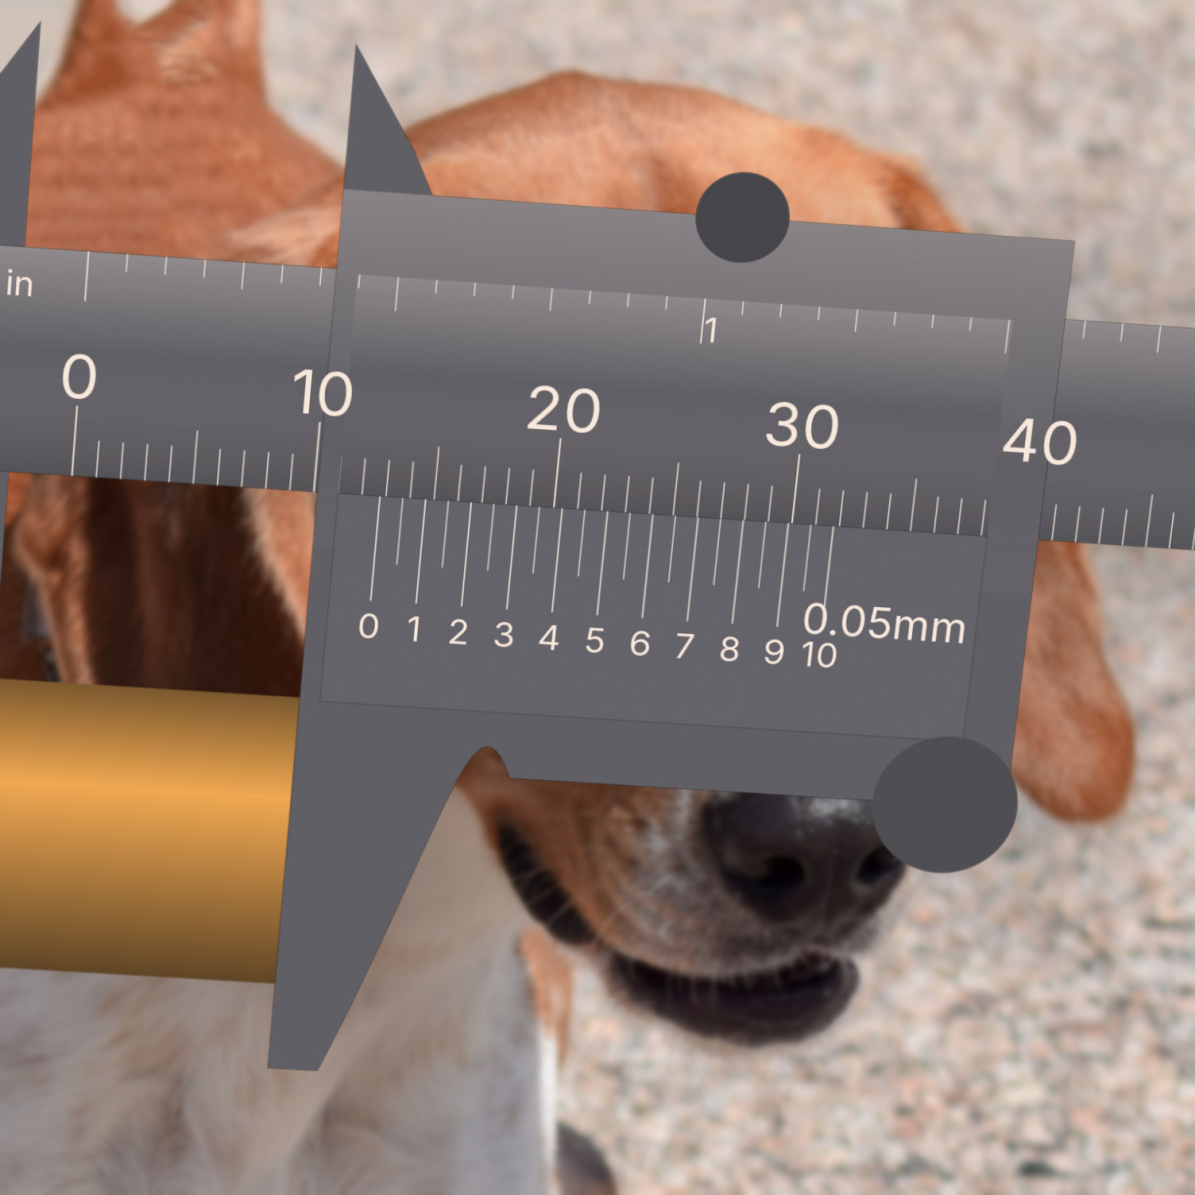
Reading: 12.75 mm
